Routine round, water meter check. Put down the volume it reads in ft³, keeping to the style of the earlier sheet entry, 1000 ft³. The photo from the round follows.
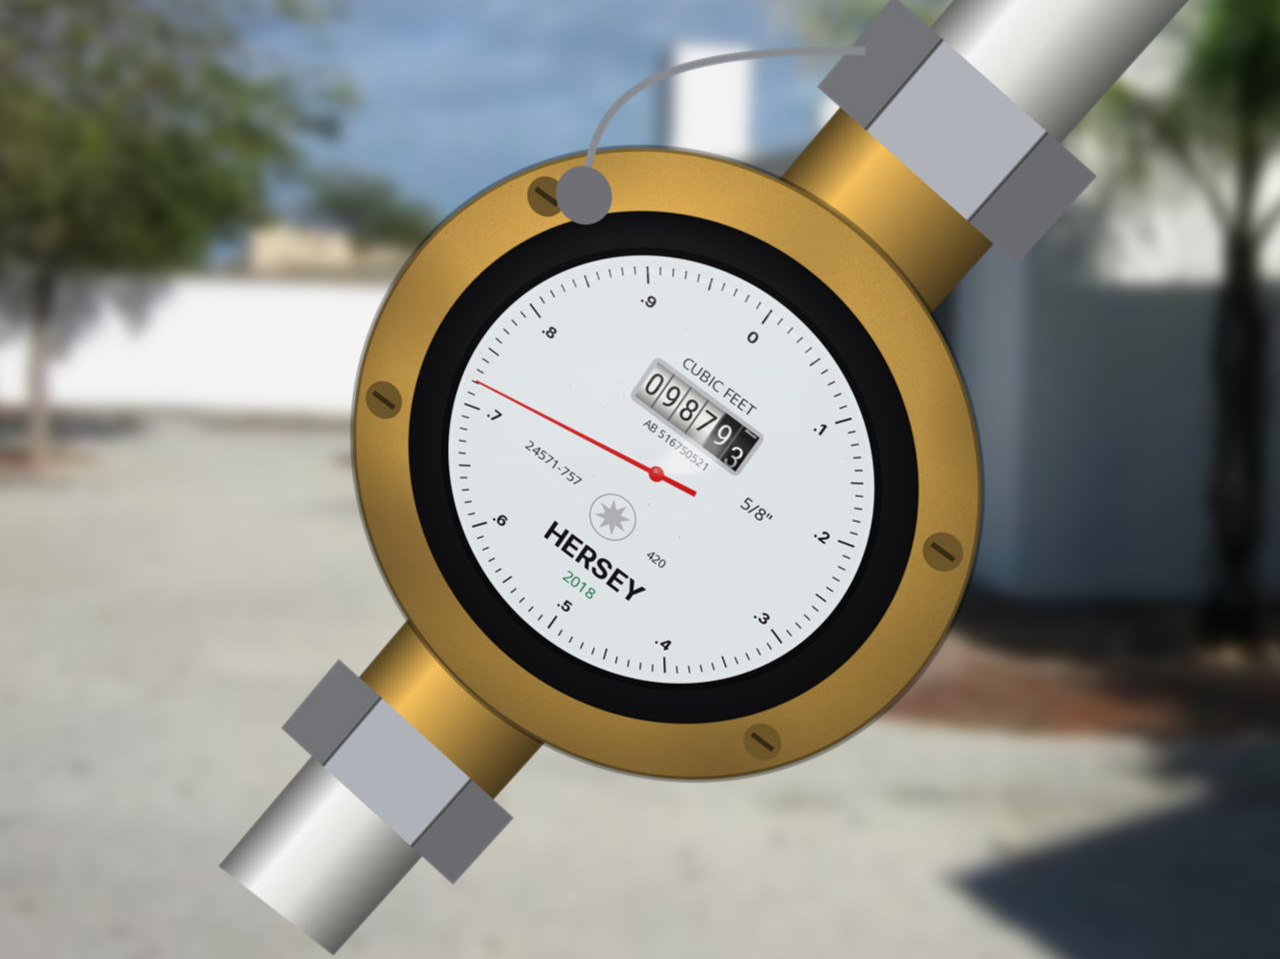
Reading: 98792.72 ft³
